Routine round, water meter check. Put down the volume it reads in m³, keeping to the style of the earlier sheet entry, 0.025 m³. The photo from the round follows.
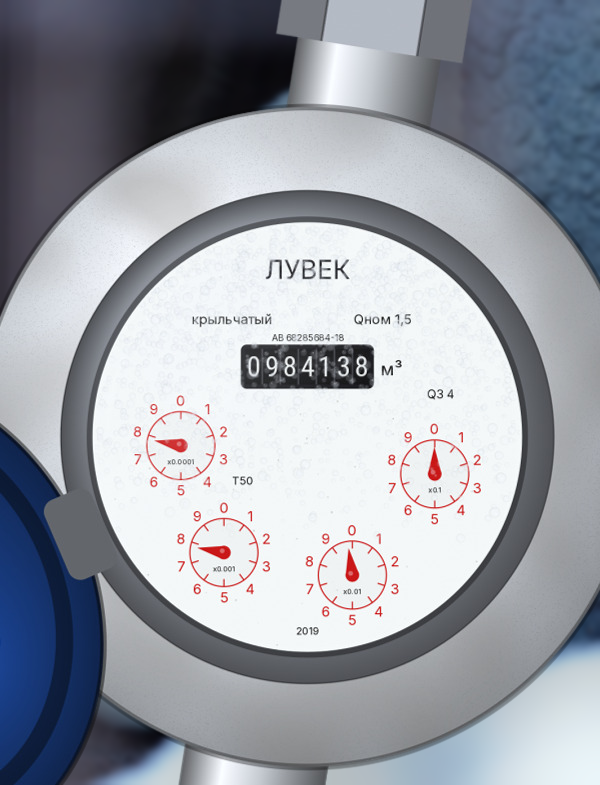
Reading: 984137.9977 m³
